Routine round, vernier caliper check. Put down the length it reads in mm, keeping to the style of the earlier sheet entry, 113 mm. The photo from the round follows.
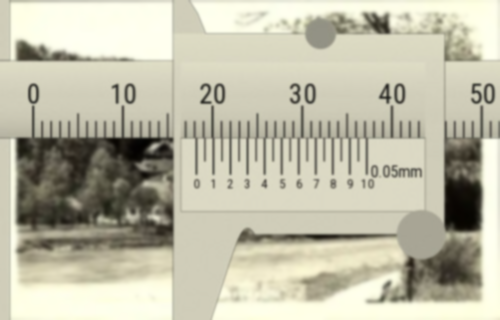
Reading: 18.2 mm
